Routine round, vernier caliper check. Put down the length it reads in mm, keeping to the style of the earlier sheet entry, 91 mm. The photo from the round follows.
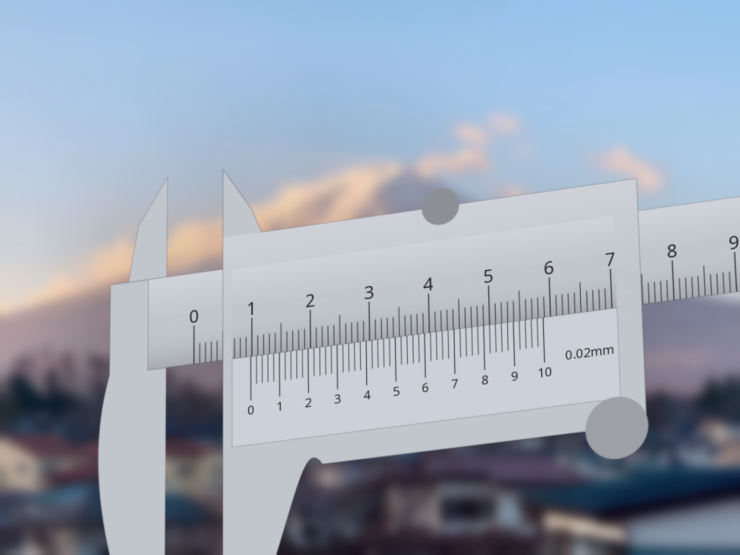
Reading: 9.8 mm
